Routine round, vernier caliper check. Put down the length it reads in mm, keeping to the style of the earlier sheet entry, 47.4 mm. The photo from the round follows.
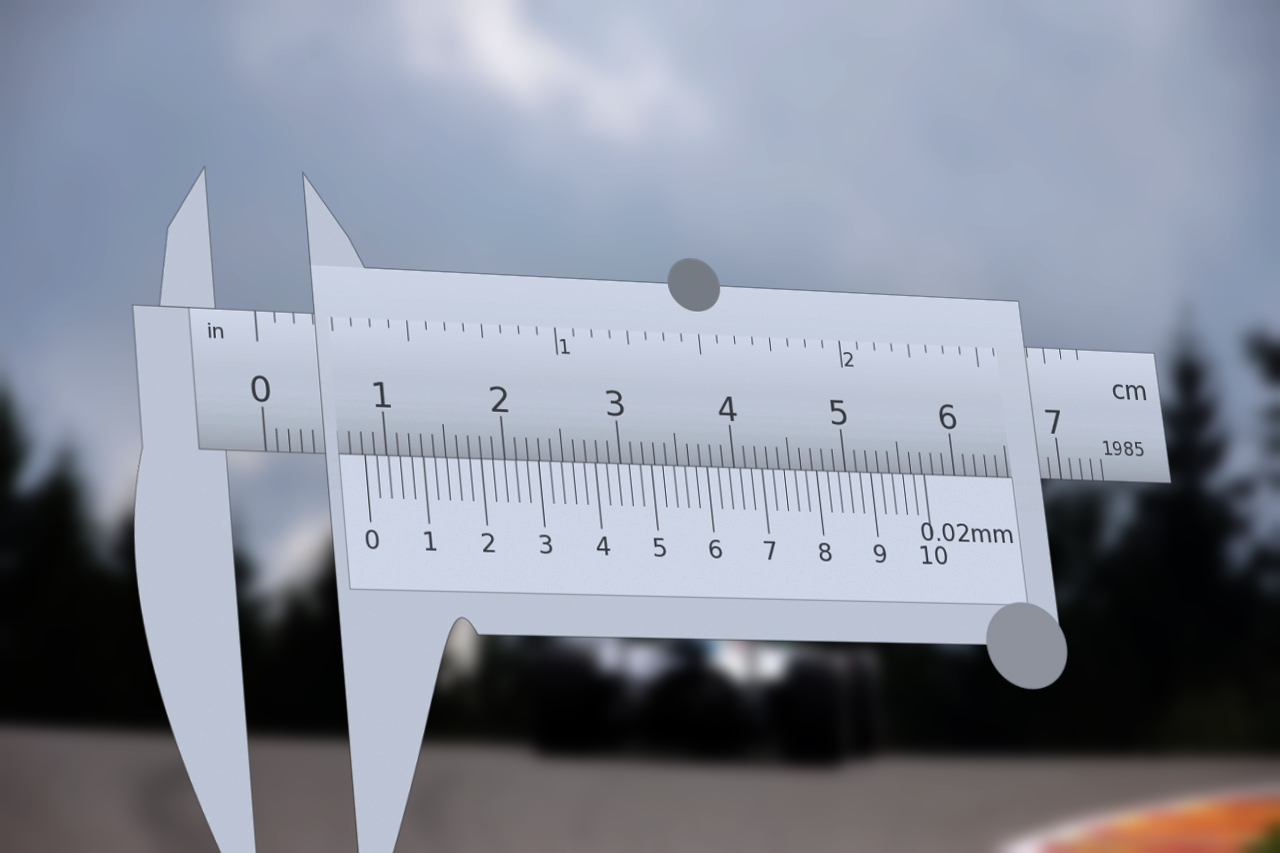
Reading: 8.2 mm
